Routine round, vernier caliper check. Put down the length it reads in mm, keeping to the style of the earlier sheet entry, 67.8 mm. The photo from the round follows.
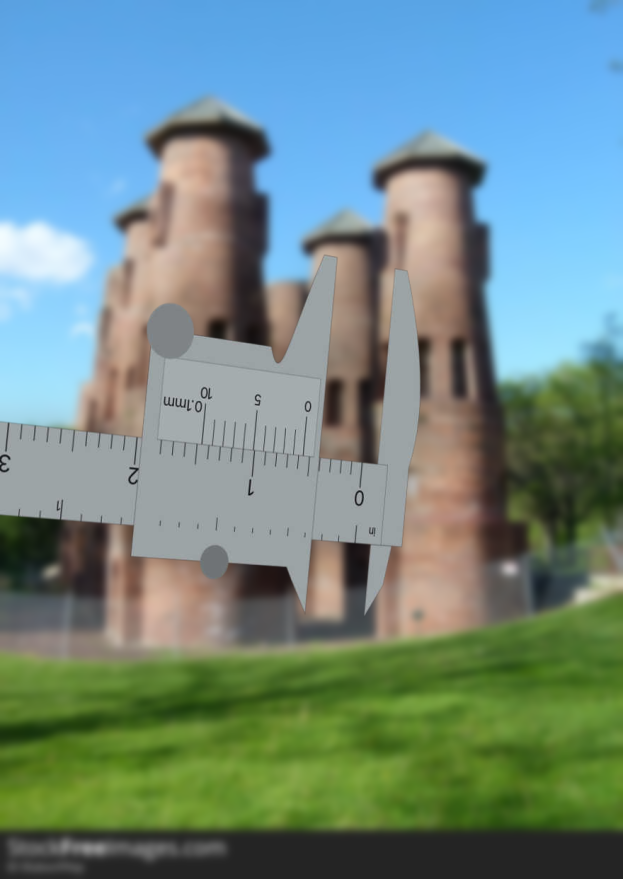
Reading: 5.6 mm
